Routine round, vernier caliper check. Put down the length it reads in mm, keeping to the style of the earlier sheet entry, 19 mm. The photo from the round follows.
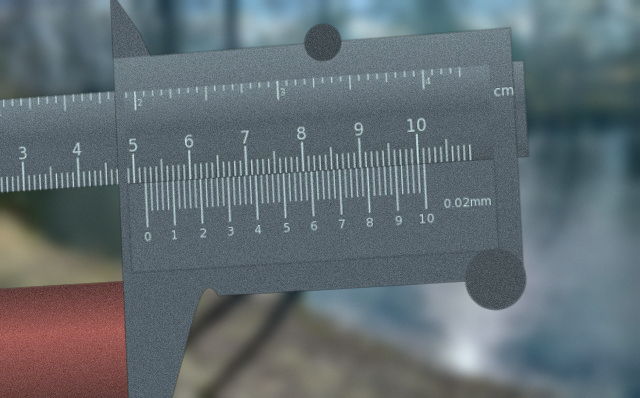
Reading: 52.0 mm
